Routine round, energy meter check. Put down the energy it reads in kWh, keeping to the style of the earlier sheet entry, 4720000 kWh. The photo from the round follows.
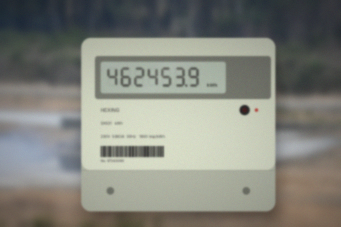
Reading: 462453.9 kWh
